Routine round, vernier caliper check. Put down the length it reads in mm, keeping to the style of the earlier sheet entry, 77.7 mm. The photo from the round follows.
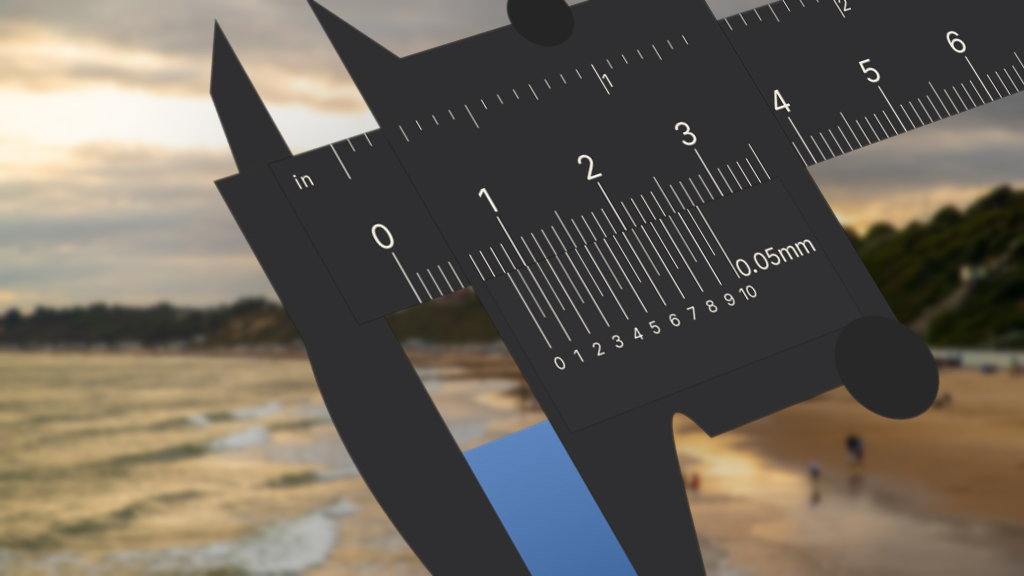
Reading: 8.2 mm
